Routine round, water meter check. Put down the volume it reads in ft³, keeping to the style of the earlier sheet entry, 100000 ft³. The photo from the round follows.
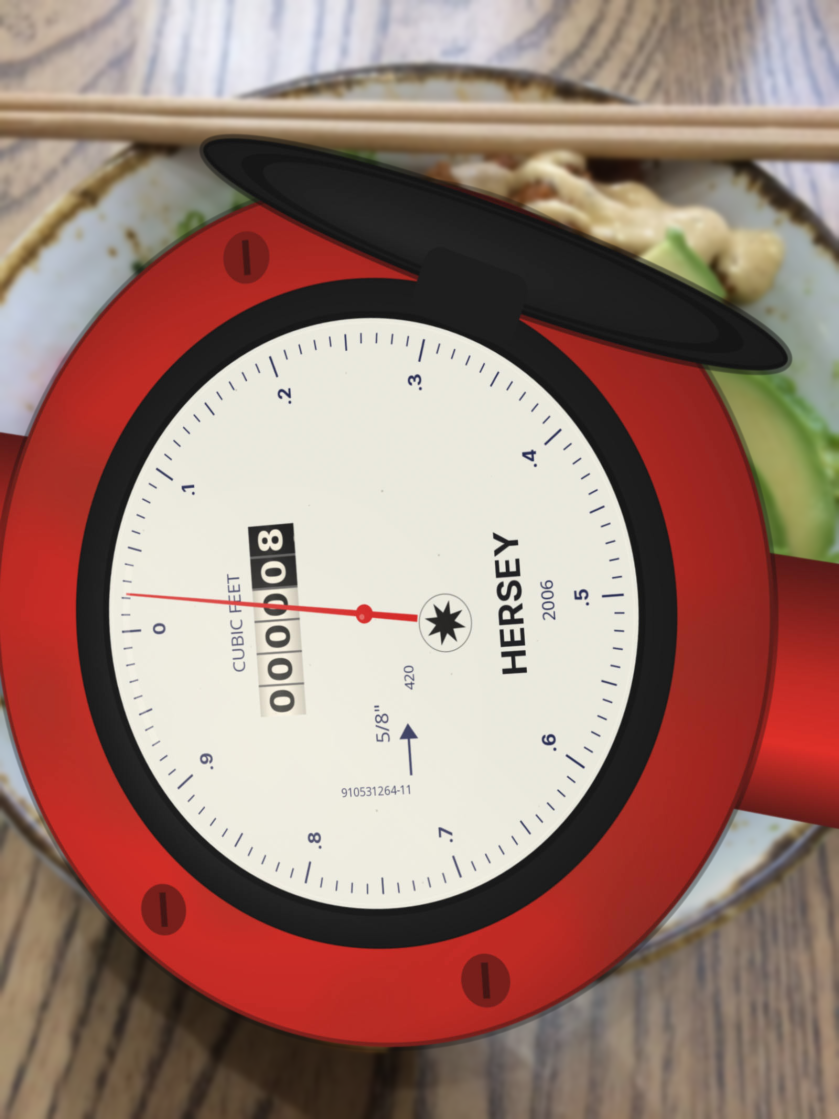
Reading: 8.02 ft³
